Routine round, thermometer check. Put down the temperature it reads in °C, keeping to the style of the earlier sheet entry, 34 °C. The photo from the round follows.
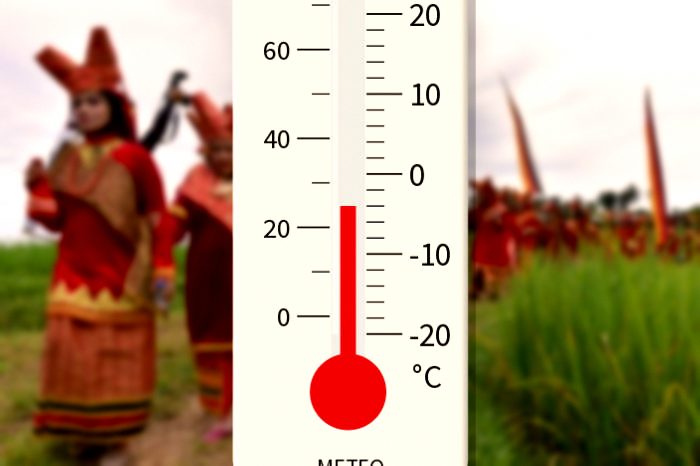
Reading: -4 °C
